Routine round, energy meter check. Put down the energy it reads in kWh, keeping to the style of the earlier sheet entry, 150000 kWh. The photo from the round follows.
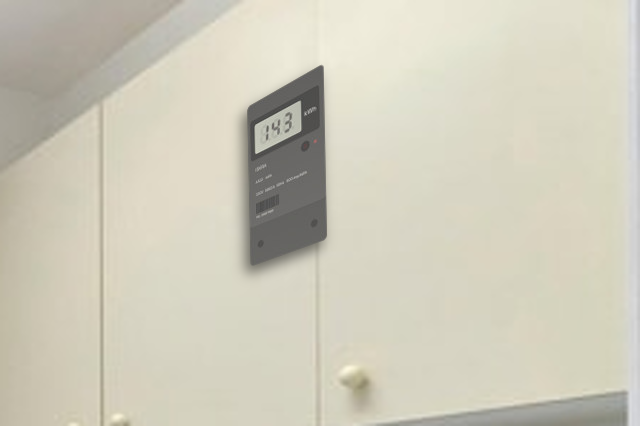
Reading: 143 kWh
